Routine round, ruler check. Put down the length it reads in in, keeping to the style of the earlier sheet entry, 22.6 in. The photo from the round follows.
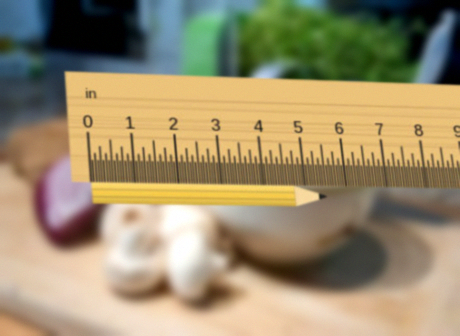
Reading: 5.5 in
